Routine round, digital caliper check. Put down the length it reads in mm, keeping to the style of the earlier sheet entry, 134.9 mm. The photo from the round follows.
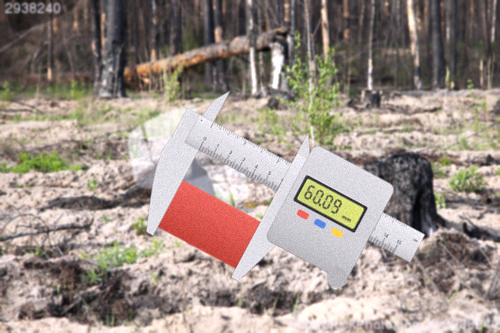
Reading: 60.09 mm
